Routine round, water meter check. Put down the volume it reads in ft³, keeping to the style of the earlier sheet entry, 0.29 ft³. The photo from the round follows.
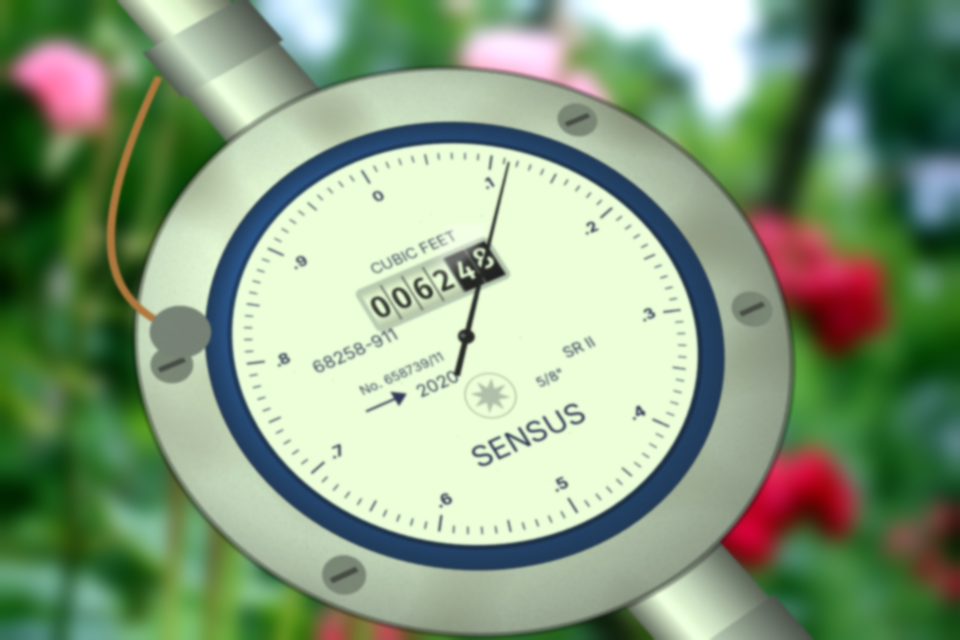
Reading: 6248.11 ft³
